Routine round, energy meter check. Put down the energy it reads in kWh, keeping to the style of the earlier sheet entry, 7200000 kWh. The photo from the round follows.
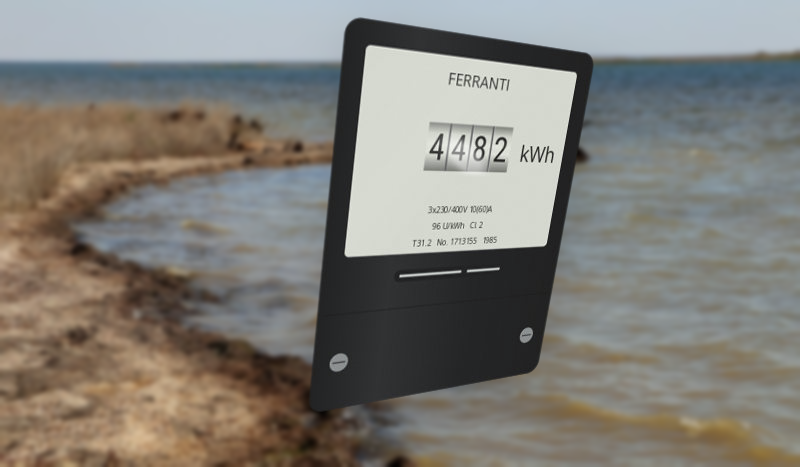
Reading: 4482 kWh
